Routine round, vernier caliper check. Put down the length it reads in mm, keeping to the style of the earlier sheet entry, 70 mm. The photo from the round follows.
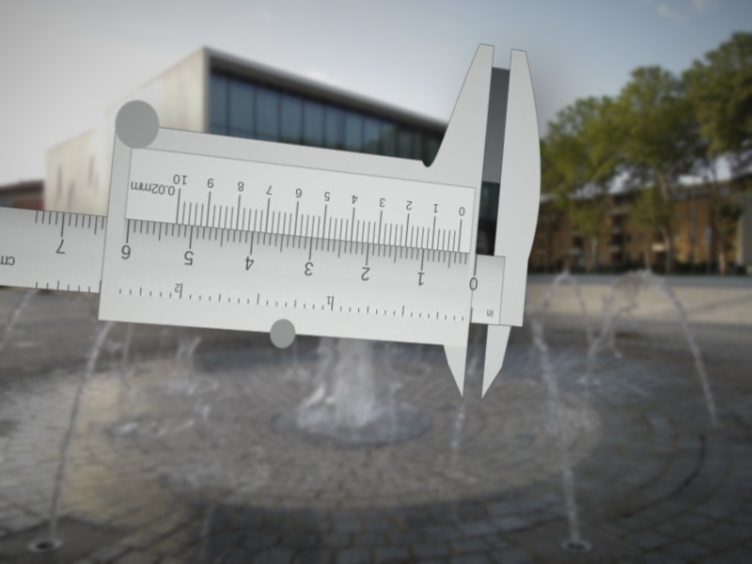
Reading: 3.5 mm
